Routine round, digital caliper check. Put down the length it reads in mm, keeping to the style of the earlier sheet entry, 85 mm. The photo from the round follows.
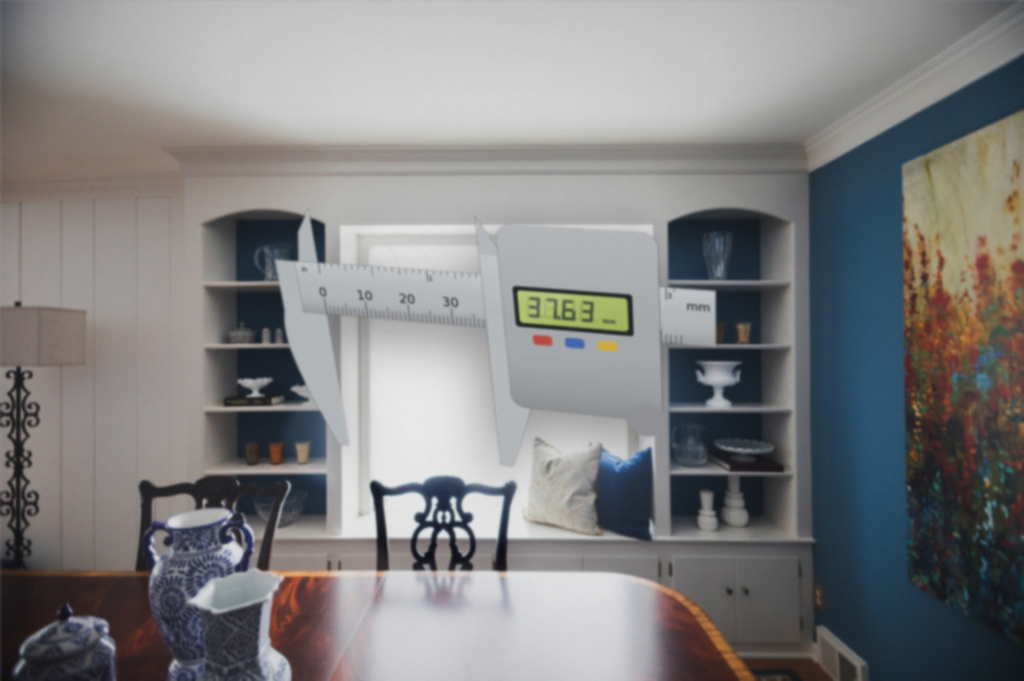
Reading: 37.63 mm
